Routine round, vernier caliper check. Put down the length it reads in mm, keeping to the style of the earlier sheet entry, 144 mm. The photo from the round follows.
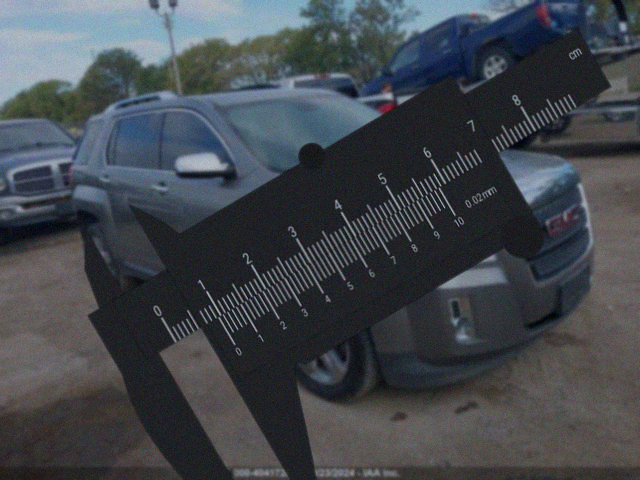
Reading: 9.5 mm
